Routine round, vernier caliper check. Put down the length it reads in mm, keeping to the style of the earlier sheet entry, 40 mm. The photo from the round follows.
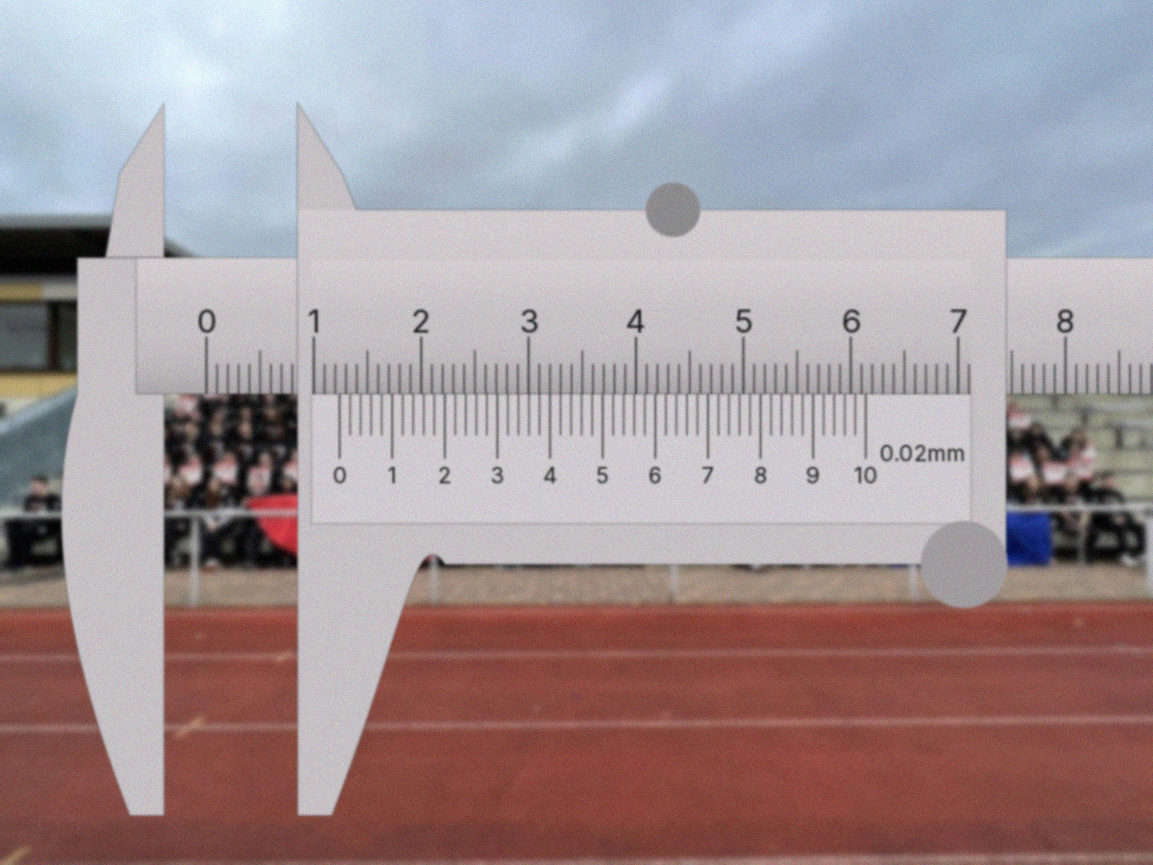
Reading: 12.4 mm
